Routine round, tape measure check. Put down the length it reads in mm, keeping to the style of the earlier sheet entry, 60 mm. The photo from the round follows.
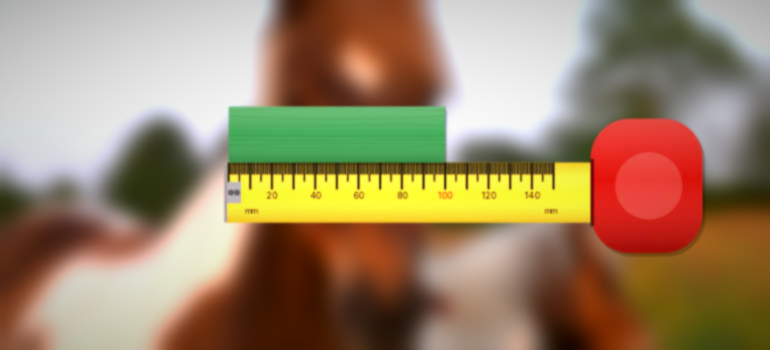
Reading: 100 mm
